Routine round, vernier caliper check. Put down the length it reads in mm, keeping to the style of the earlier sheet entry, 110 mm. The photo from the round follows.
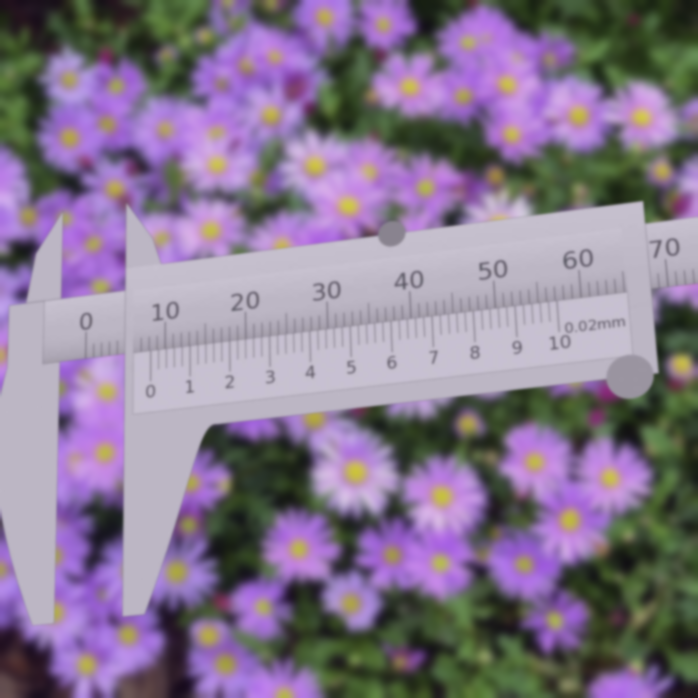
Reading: 8.2 mm
